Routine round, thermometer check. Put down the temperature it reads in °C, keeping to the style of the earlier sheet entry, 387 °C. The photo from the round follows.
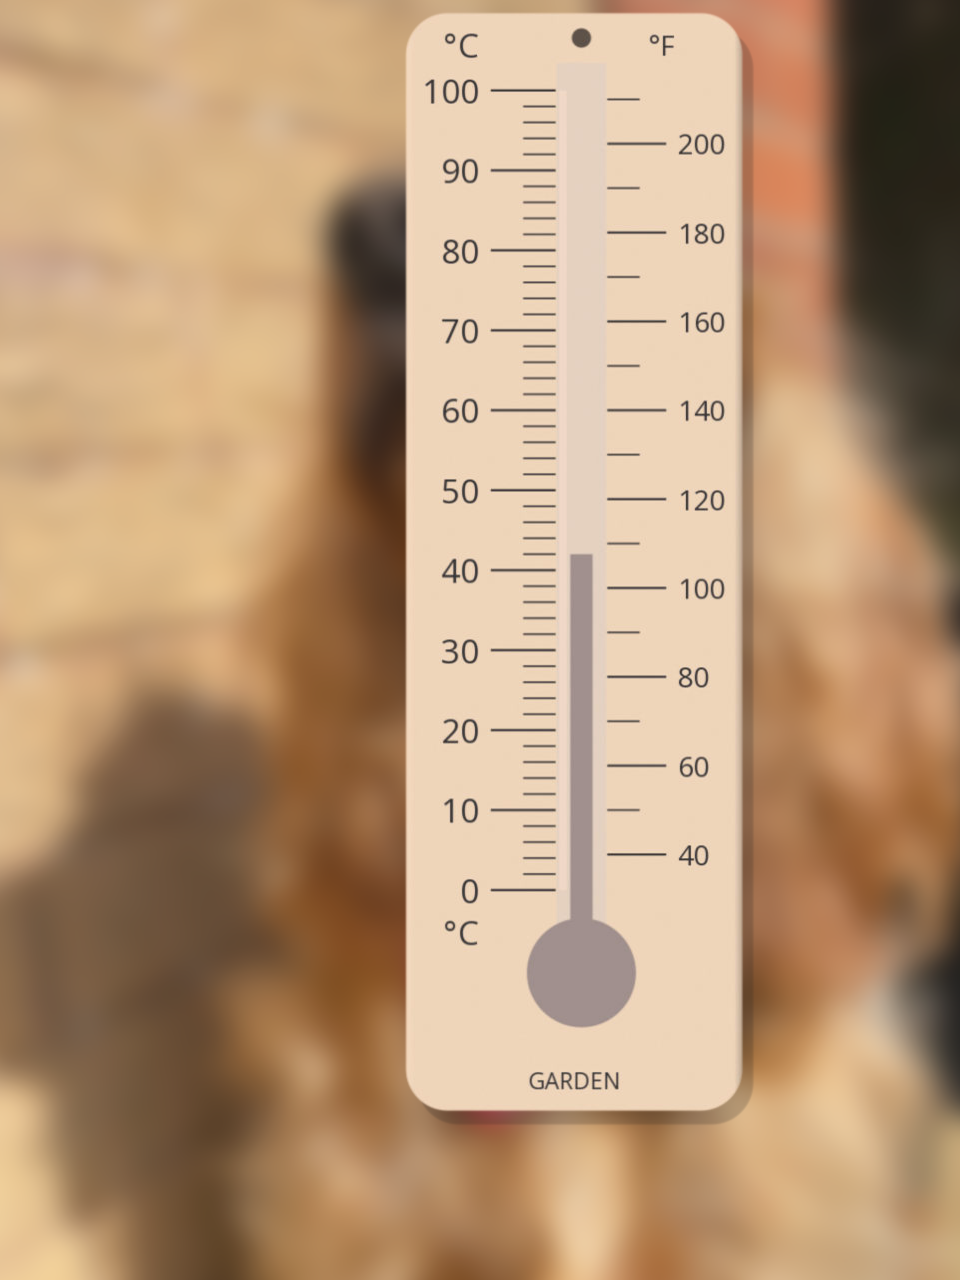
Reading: 42 °C
